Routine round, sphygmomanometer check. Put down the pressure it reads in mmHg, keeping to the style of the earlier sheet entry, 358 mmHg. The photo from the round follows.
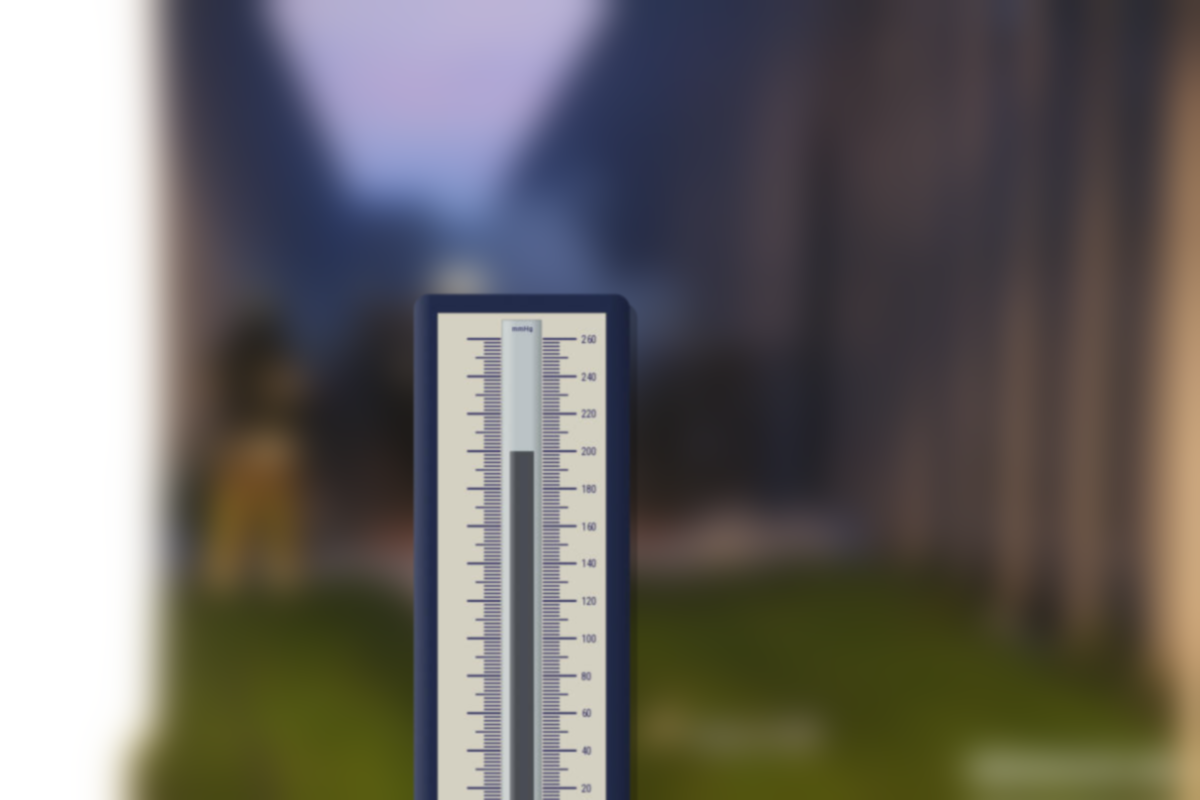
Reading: 200 mmHg
